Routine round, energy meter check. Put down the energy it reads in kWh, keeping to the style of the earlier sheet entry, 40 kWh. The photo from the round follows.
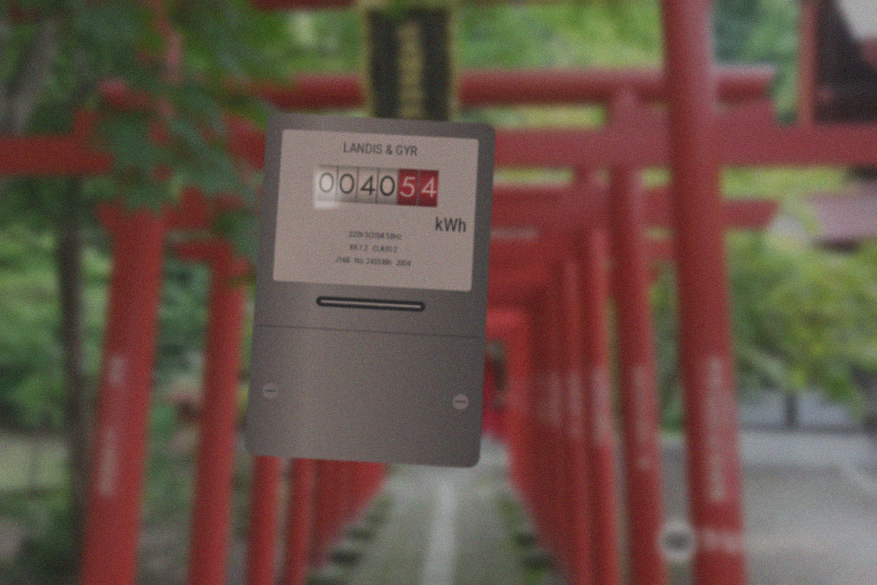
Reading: 40.54 kWh
